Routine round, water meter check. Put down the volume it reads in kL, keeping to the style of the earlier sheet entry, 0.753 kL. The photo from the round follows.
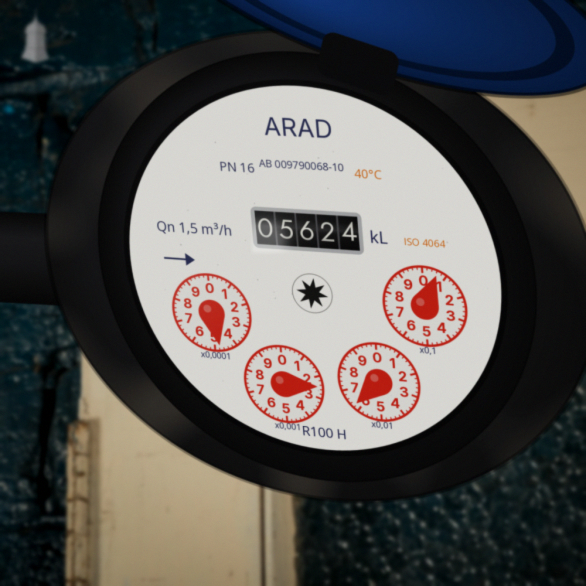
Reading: 5624.0624 kL
